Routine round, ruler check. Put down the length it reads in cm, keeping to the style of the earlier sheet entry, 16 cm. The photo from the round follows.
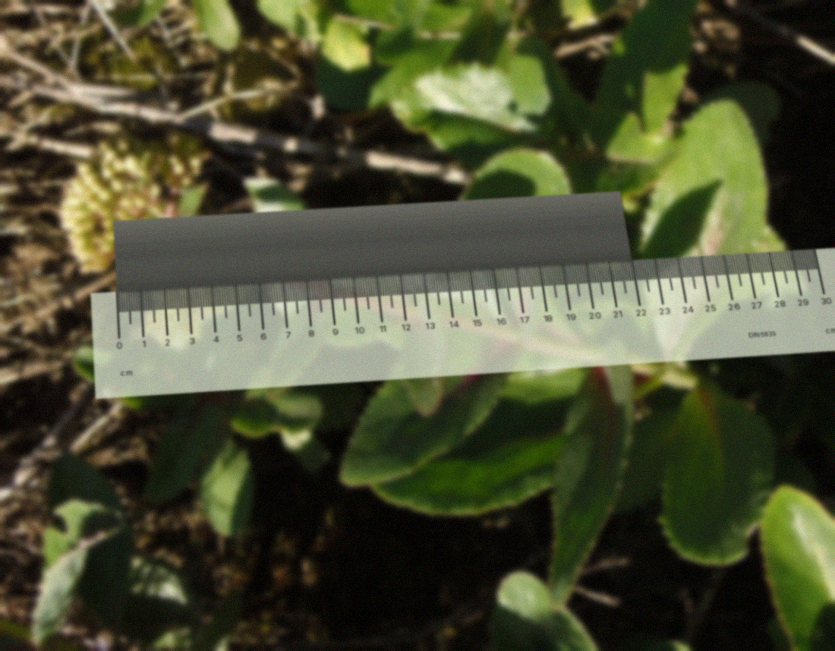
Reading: 22 cm
